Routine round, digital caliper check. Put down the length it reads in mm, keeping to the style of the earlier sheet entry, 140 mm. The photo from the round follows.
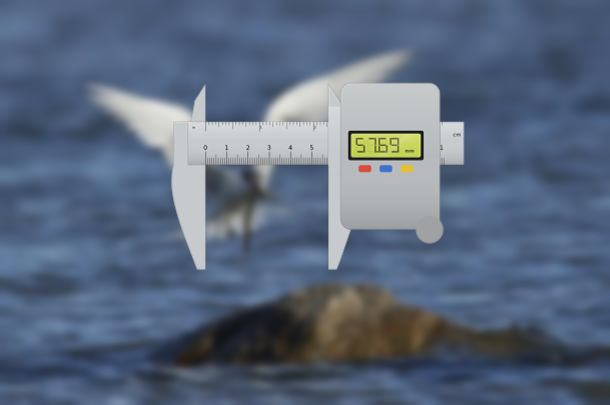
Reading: 57.69 mm
